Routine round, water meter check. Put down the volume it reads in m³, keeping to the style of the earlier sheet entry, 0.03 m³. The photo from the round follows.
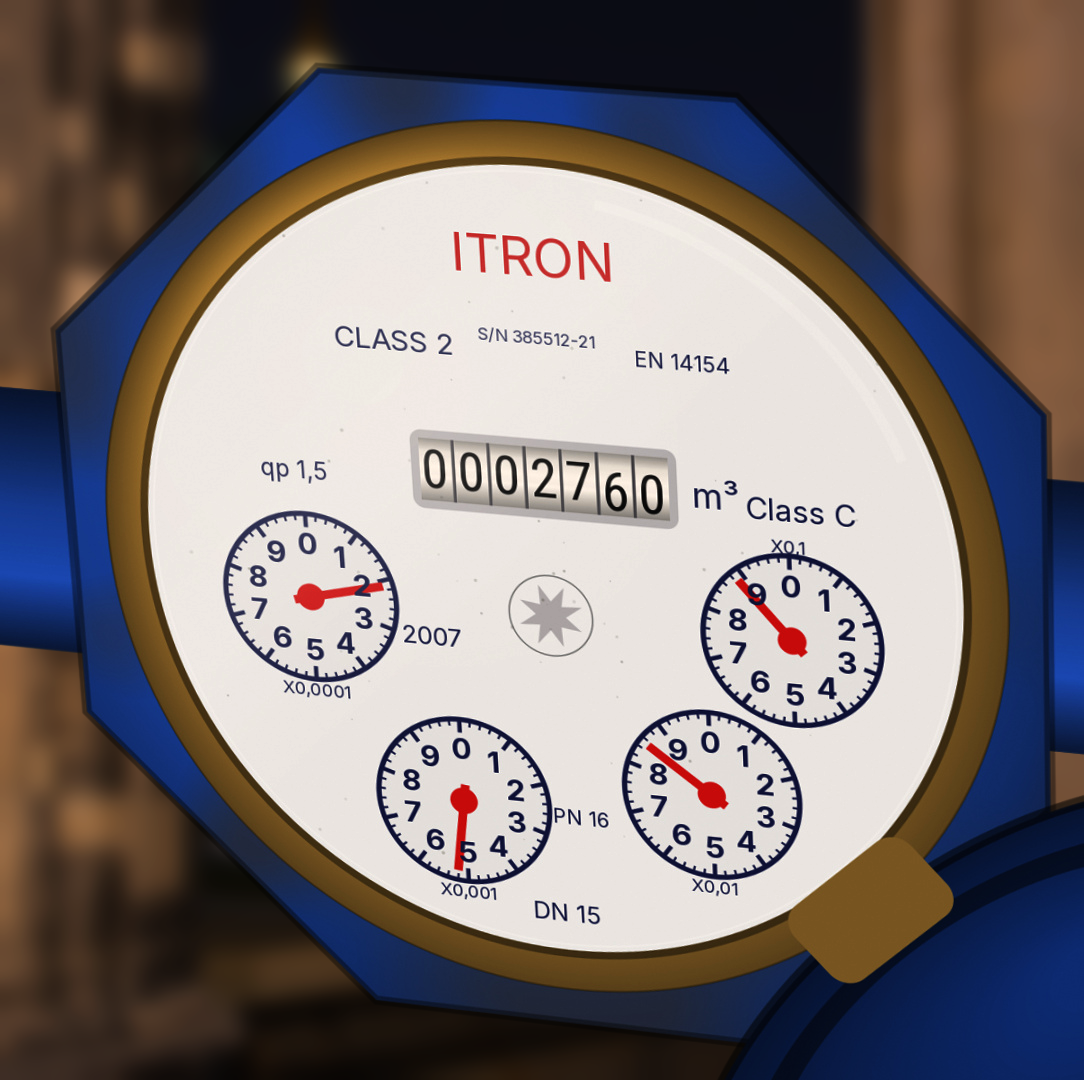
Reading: 2759.8852 m³
